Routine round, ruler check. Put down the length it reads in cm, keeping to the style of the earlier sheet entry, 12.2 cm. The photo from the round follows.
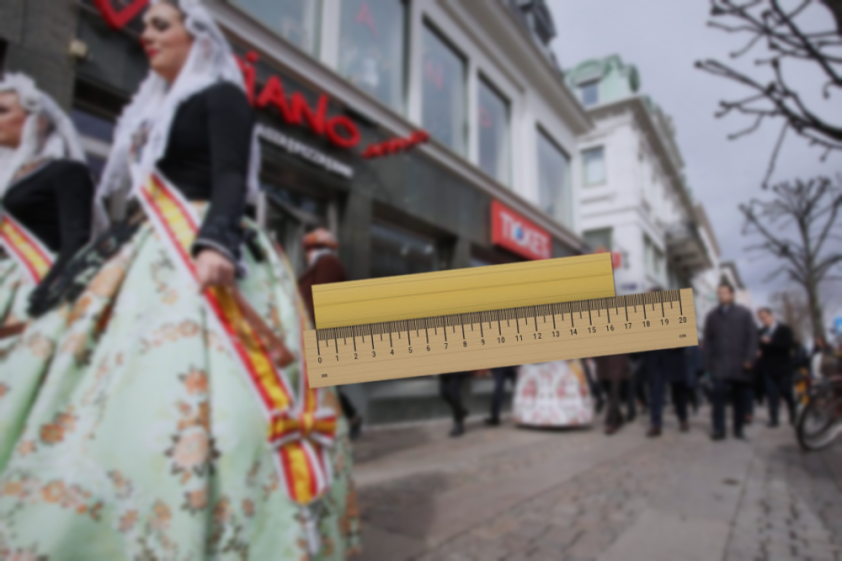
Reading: 16.5 cm
